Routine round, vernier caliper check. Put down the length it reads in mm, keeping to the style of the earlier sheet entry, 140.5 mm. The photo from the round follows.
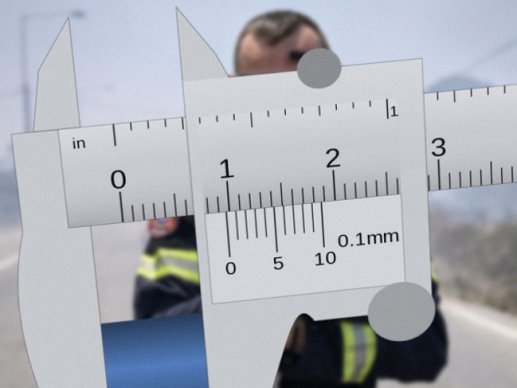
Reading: 9.7 mm
